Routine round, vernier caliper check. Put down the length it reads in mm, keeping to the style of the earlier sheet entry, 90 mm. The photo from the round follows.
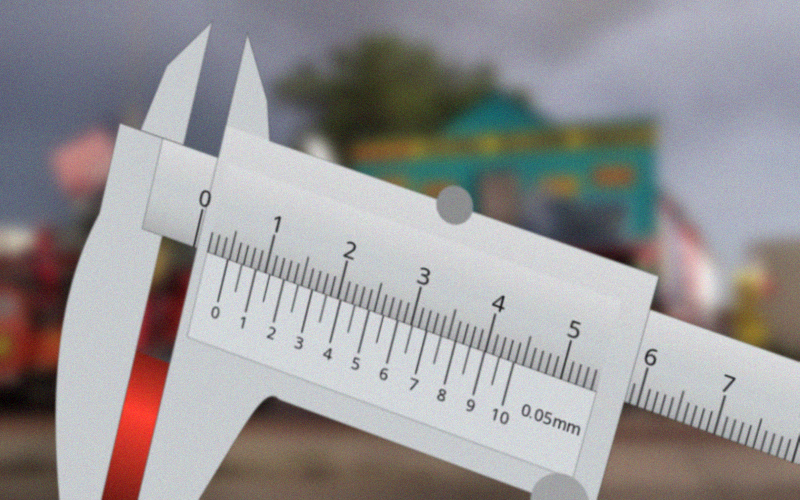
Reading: 4.8 mm
